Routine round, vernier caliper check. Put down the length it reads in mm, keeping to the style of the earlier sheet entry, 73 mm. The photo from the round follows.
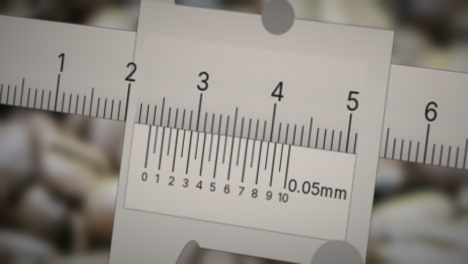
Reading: 23.6 mm
